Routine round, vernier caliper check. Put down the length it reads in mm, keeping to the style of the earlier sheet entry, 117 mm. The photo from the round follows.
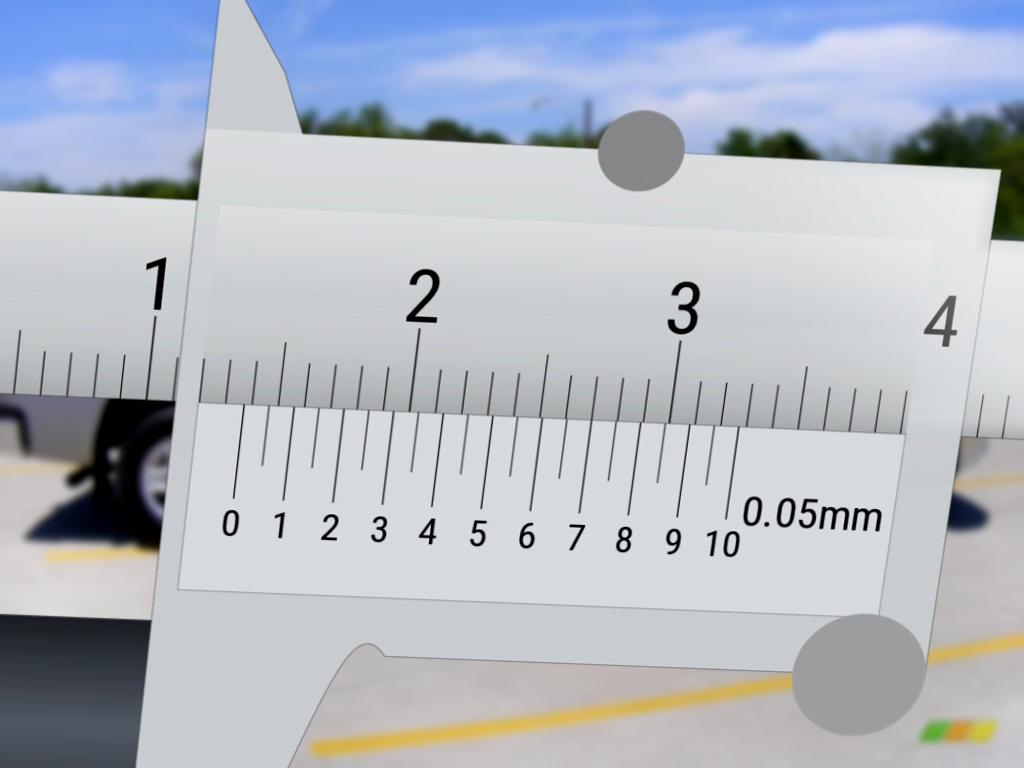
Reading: 13.70 mm
